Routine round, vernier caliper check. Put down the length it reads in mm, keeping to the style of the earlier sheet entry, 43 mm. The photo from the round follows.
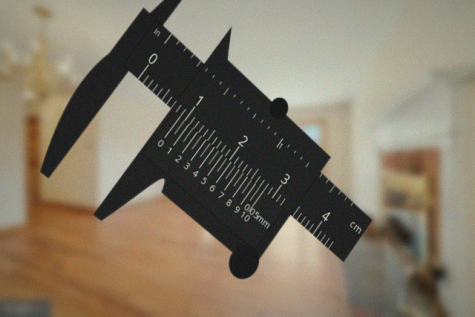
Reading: 9.0 mm
